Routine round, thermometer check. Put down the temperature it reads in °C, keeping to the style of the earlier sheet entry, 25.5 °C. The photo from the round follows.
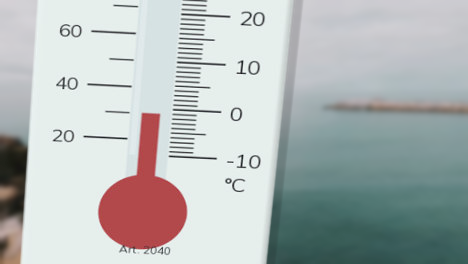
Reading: -1 °C
